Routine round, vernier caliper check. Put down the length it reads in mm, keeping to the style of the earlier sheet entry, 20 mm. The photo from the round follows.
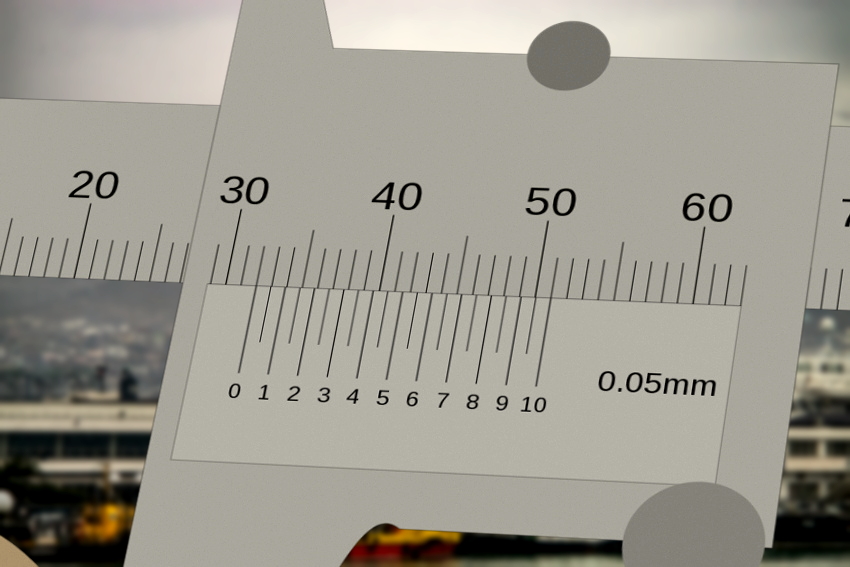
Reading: 32.0 mm
